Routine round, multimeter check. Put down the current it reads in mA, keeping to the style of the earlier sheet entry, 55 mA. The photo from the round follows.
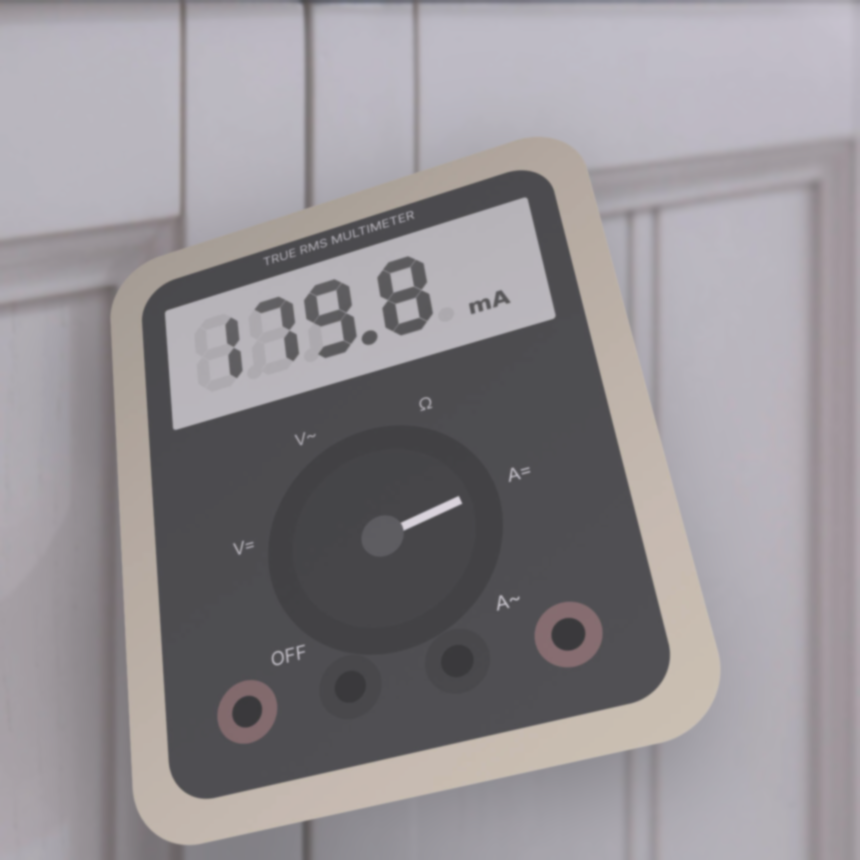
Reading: 179.8 mA
